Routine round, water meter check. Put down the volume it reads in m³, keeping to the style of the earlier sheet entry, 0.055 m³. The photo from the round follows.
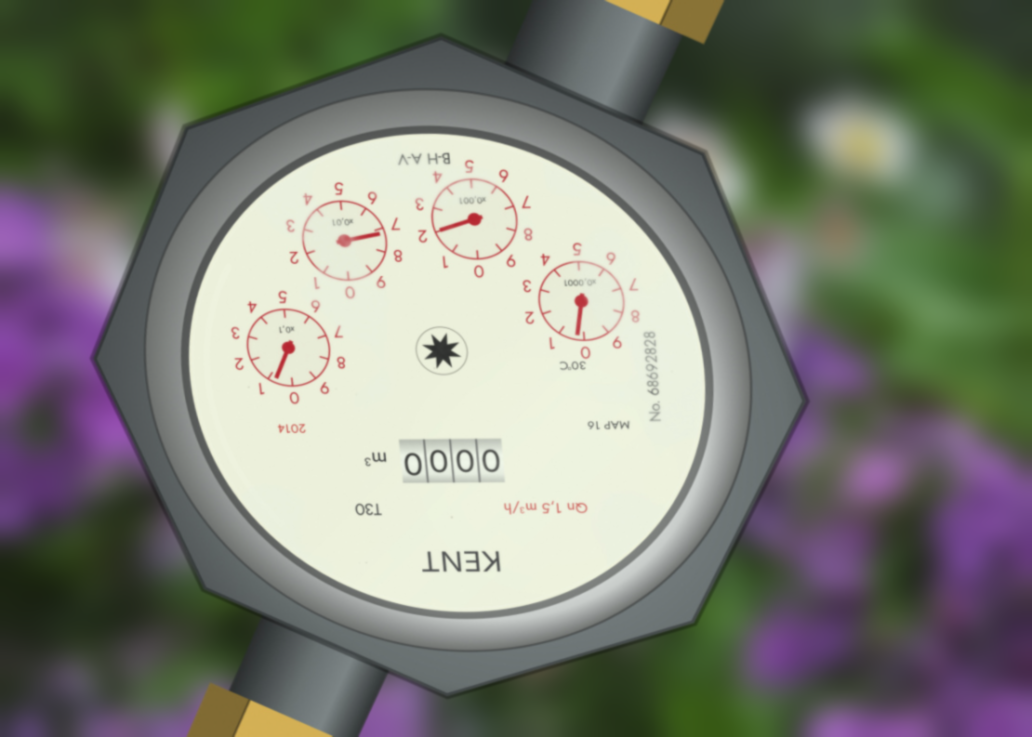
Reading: 0.0720 m³
